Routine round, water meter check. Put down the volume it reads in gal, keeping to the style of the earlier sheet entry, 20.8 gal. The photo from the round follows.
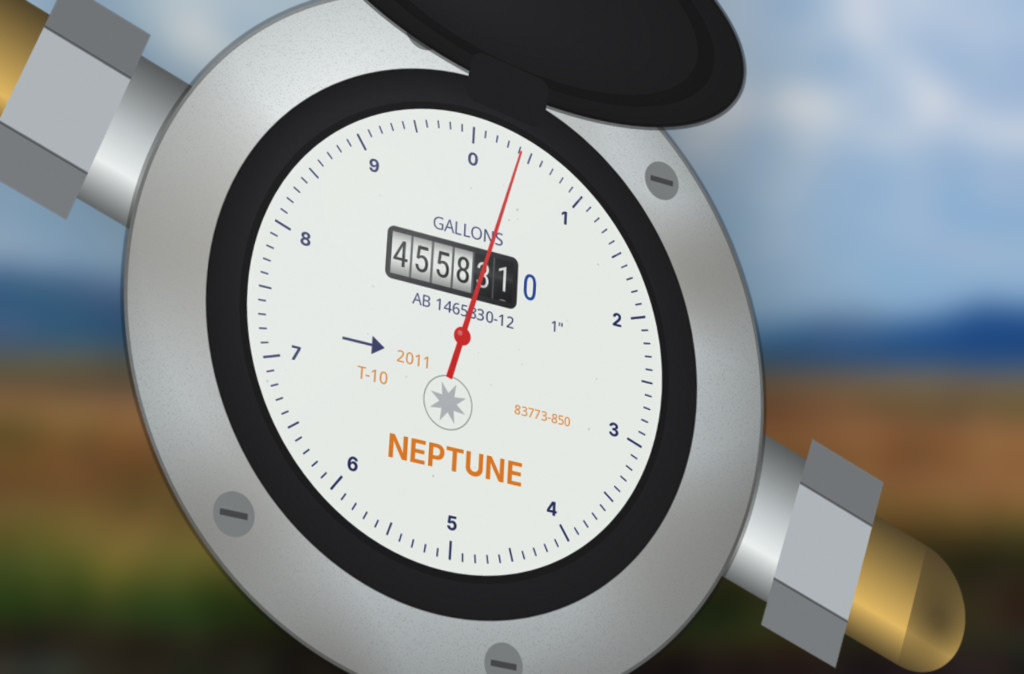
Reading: 4558310.4 gal
